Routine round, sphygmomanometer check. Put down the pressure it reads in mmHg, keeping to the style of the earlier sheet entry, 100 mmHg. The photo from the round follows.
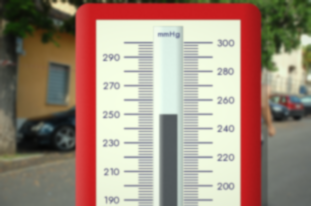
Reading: 250 mmHg
